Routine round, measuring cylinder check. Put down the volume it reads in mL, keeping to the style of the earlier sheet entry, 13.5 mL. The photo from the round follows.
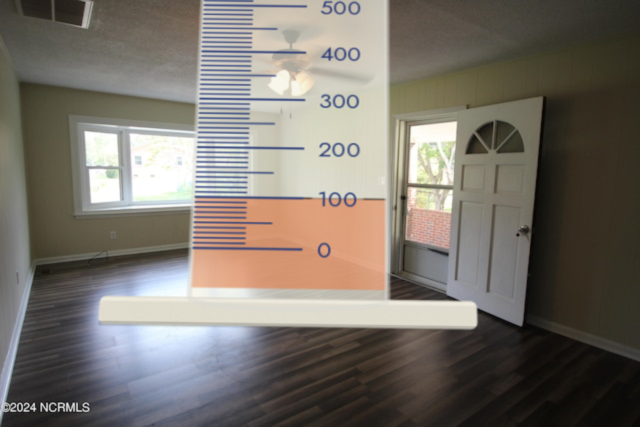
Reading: 100 mL
